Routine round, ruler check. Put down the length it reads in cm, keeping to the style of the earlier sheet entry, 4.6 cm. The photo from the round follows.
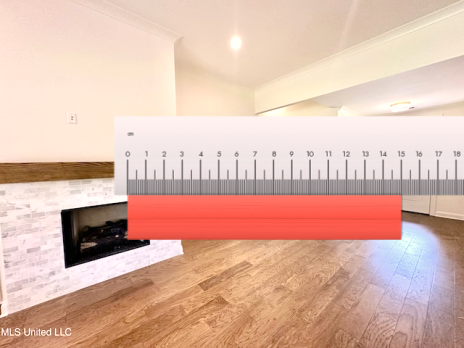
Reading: 15 cm
